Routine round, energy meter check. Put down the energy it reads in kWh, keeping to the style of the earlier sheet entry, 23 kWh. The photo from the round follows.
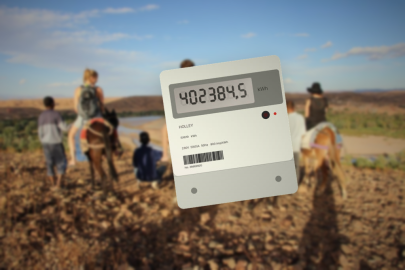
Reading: 402384.5 kWh
